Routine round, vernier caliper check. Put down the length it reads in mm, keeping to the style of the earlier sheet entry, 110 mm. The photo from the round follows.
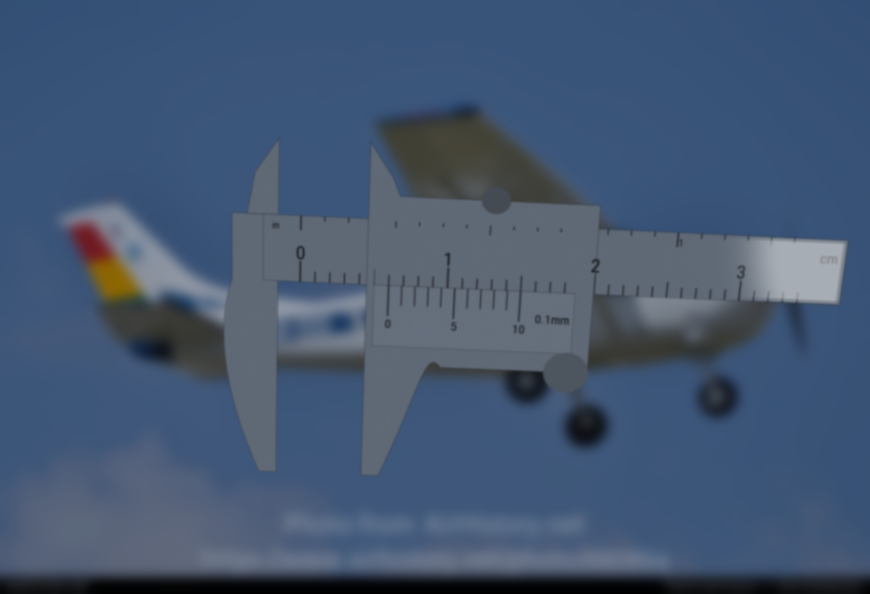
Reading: 6.0 mm
